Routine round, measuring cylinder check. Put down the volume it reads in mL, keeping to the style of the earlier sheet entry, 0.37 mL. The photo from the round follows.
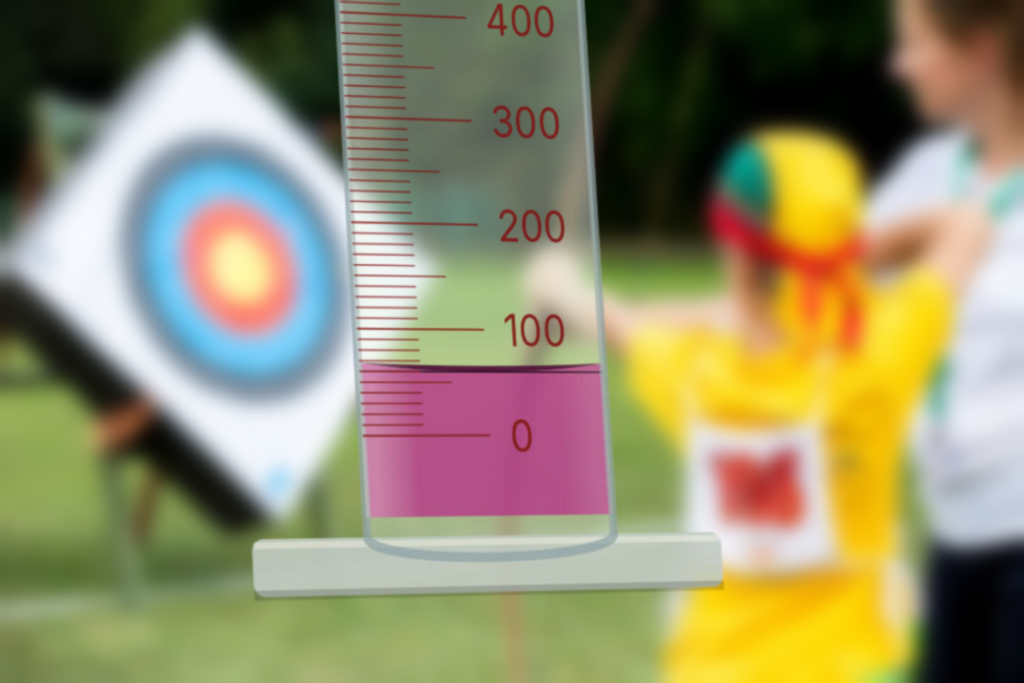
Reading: 60 mL
